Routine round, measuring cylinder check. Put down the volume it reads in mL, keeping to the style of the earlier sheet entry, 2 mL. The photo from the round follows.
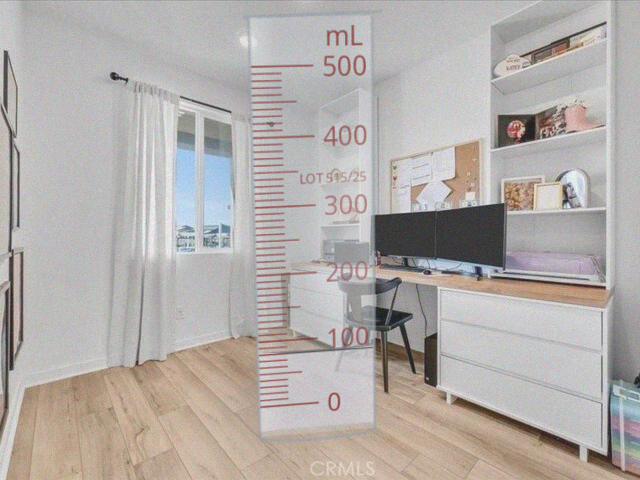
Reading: 80 mL
